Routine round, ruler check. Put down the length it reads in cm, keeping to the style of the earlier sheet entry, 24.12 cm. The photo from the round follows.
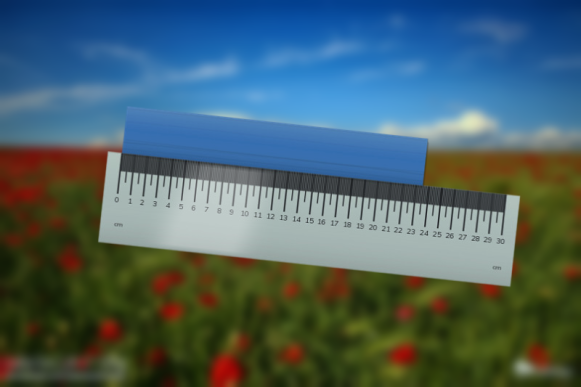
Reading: 23.5 cm
